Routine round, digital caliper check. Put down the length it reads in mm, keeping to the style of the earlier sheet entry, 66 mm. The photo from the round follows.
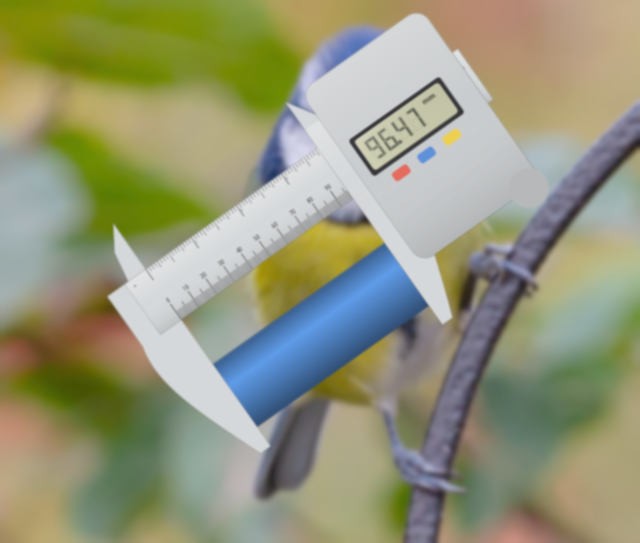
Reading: 96.47 mm
